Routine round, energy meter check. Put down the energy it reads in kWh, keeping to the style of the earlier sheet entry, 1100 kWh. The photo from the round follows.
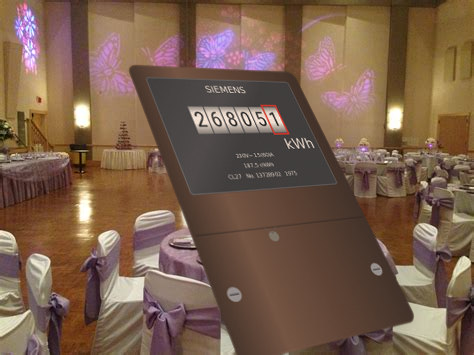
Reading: 26805.1 kWh
